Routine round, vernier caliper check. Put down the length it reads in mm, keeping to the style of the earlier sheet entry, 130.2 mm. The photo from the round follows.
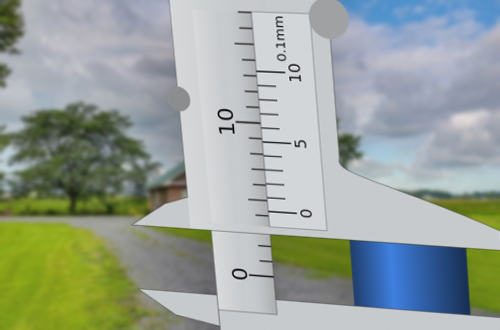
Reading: 4.3 mm
